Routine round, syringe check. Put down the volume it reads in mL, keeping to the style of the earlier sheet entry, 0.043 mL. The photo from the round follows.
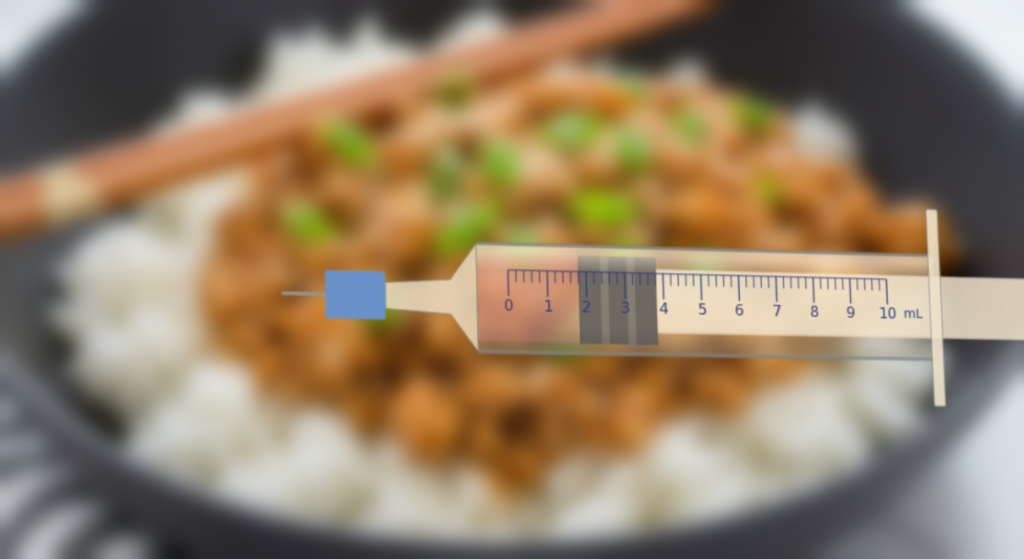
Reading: 1.8 mL
